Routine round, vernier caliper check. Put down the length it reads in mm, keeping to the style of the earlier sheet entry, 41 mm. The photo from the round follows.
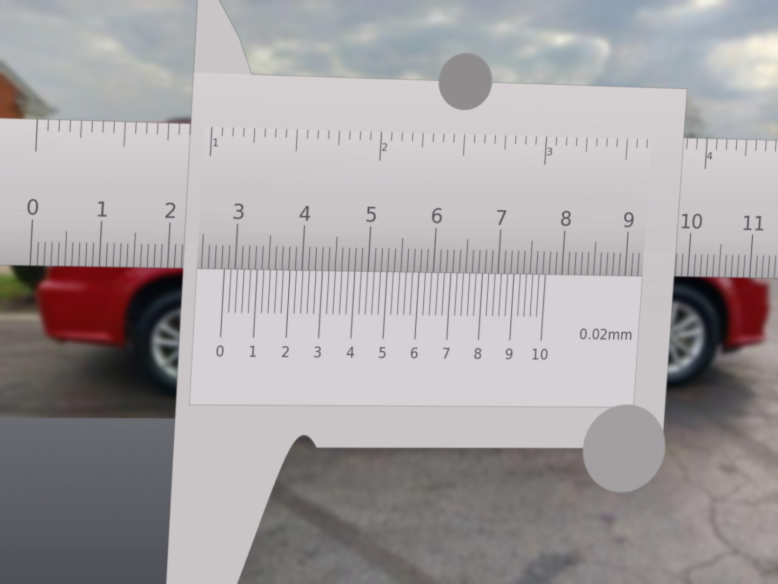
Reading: 28.4 mm
